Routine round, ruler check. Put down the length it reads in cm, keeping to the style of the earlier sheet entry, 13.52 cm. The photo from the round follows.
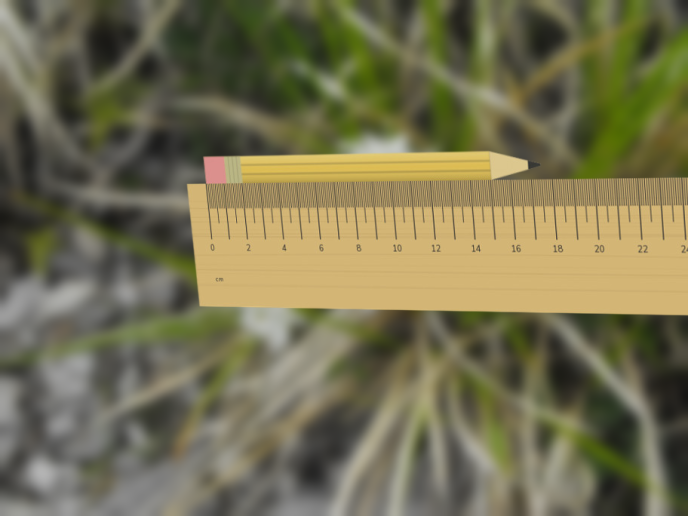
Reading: 17.5 cm
